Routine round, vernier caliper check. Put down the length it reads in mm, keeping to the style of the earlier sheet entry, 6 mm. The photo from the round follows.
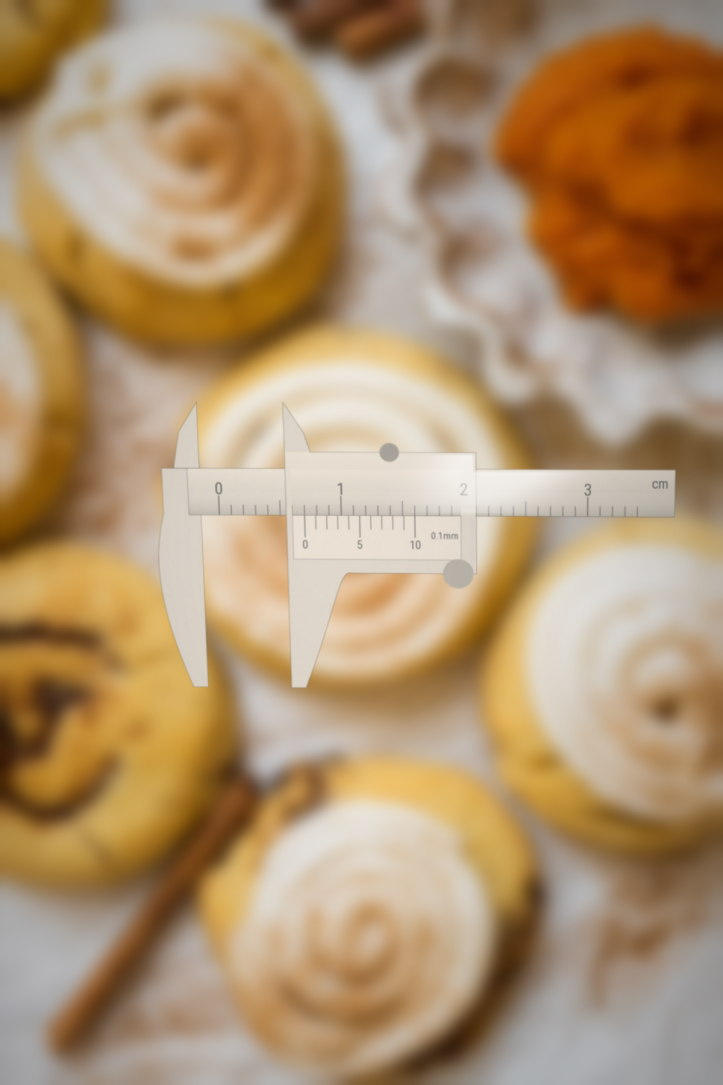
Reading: 7.0 mm
